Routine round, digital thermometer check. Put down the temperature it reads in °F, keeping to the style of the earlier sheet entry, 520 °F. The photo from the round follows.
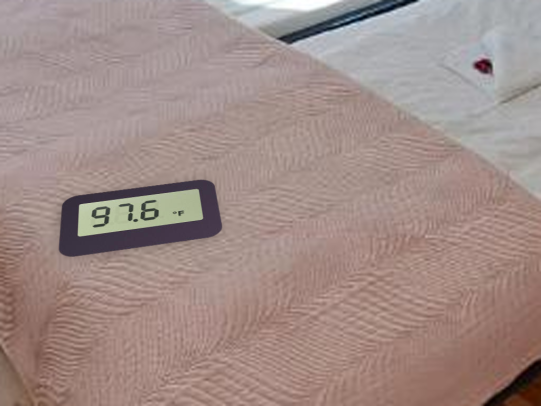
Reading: 97.6 °F
